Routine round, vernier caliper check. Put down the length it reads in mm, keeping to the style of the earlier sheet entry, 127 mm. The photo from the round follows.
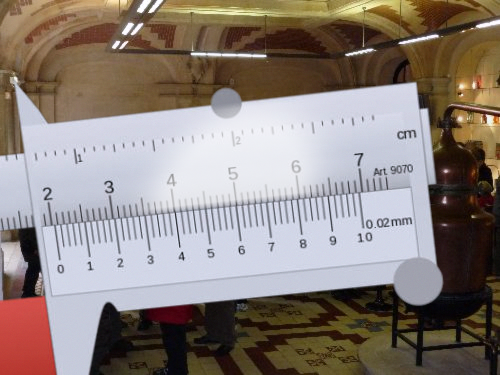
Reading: 20.5 mm
